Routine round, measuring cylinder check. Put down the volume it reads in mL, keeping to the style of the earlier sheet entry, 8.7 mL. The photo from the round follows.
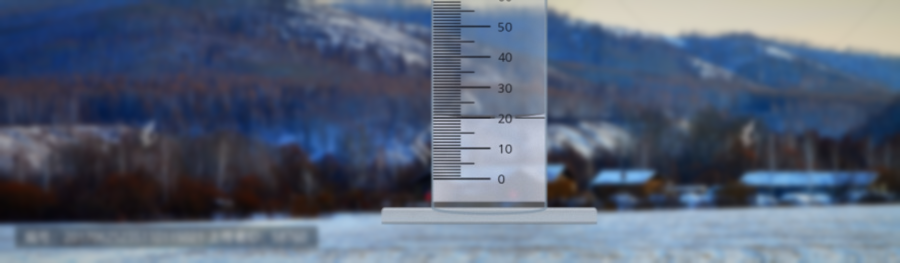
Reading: 20 mL
